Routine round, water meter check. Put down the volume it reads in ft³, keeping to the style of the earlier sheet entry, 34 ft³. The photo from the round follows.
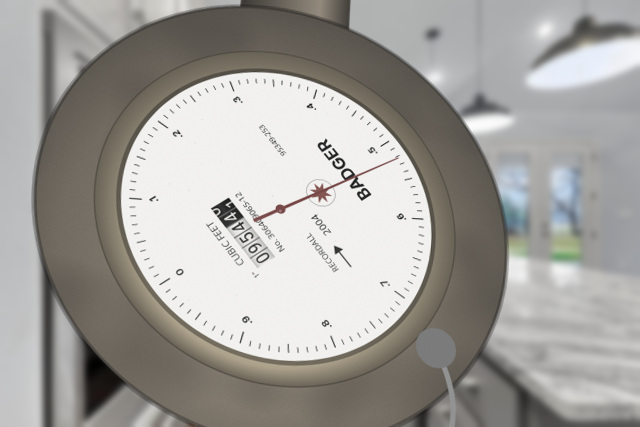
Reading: 95440.52 ft³
